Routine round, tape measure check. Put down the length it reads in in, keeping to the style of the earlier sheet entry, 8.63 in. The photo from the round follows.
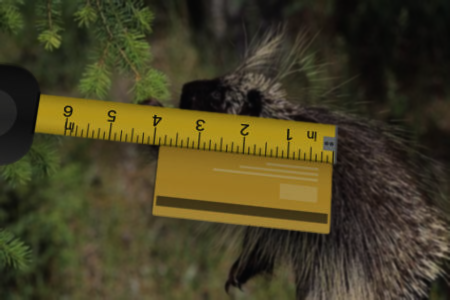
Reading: 3.875 in
